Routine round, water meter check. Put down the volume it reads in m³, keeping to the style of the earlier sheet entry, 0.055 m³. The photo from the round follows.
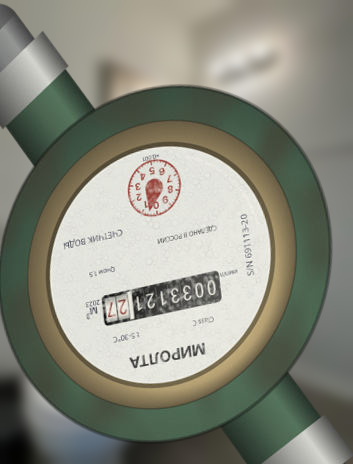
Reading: 33121.270 m³
